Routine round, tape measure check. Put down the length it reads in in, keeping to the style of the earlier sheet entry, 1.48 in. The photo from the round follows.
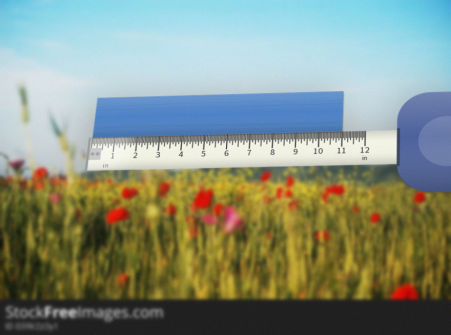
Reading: 11 in
